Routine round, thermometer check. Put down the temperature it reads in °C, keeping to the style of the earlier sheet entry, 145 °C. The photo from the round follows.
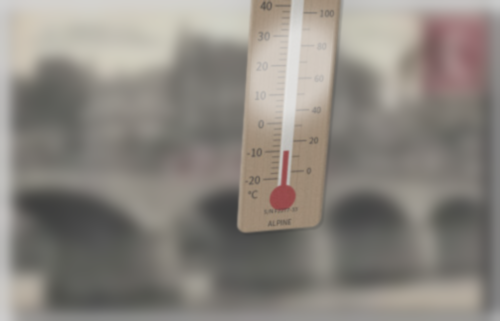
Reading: -10 °C
